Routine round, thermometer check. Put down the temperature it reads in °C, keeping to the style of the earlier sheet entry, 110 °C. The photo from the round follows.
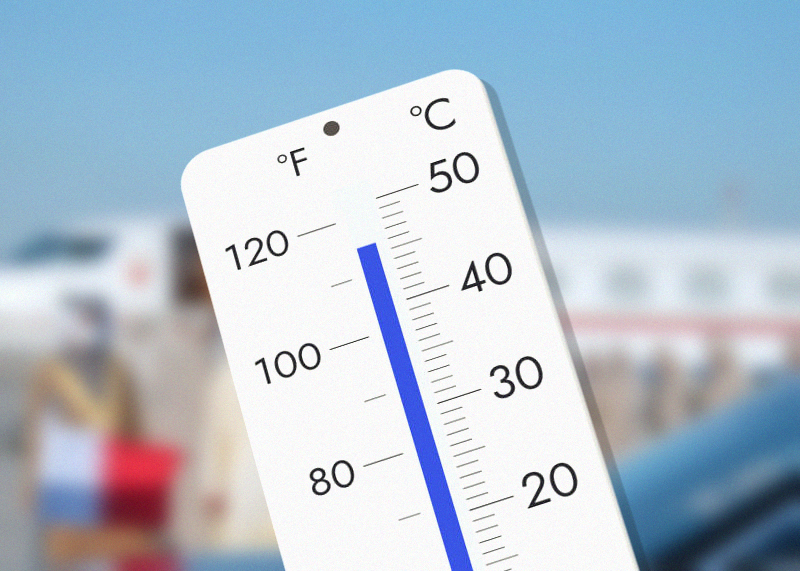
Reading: 46 °C
